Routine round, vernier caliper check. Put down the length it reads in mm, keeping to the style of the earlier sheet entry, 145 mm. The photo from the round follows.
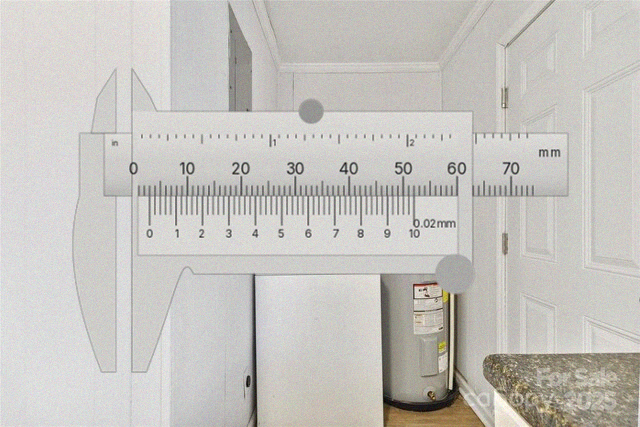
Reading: 3.0 mm
